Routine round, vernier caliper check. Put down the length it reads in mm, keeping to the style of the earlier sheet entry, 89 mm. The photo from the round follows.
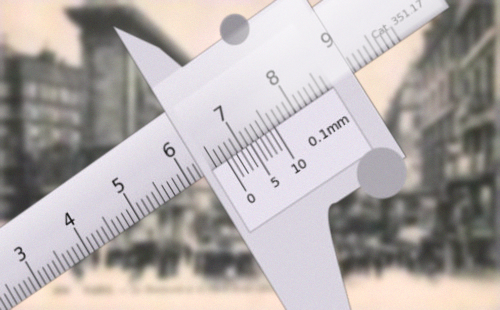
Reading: 67.0 mm
